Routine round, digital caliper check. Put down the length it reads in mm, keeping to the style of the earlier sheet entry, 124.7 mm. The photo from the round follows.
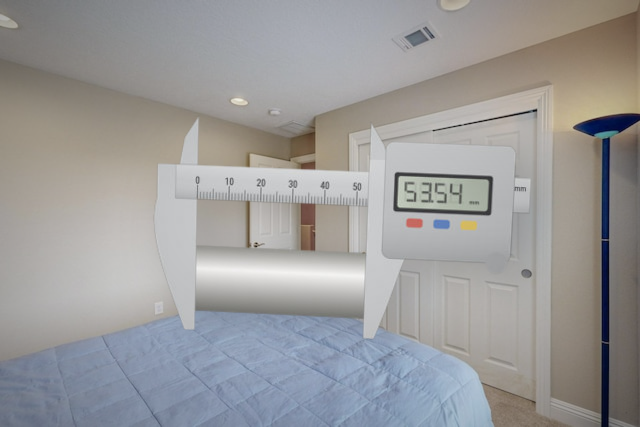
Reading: 53.54 mm
